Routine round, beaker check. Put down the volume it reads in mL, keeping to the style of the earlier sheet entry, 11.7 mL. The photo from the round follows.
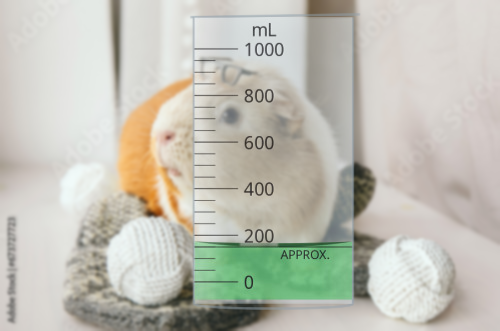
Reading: 150 mL
